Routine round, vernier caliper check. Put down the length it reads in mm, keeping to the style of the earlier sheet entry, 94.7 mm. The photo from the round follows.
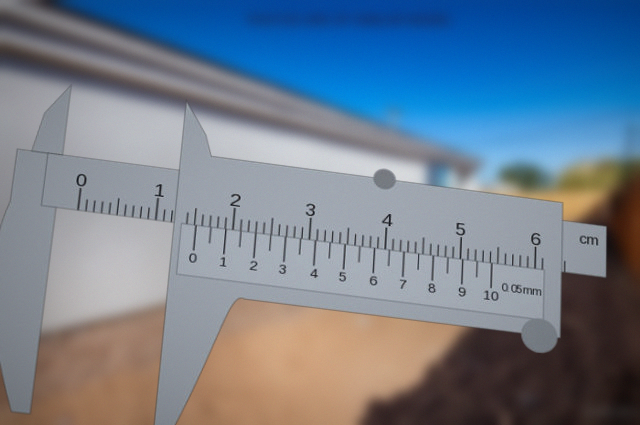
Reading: 15.2 mm
